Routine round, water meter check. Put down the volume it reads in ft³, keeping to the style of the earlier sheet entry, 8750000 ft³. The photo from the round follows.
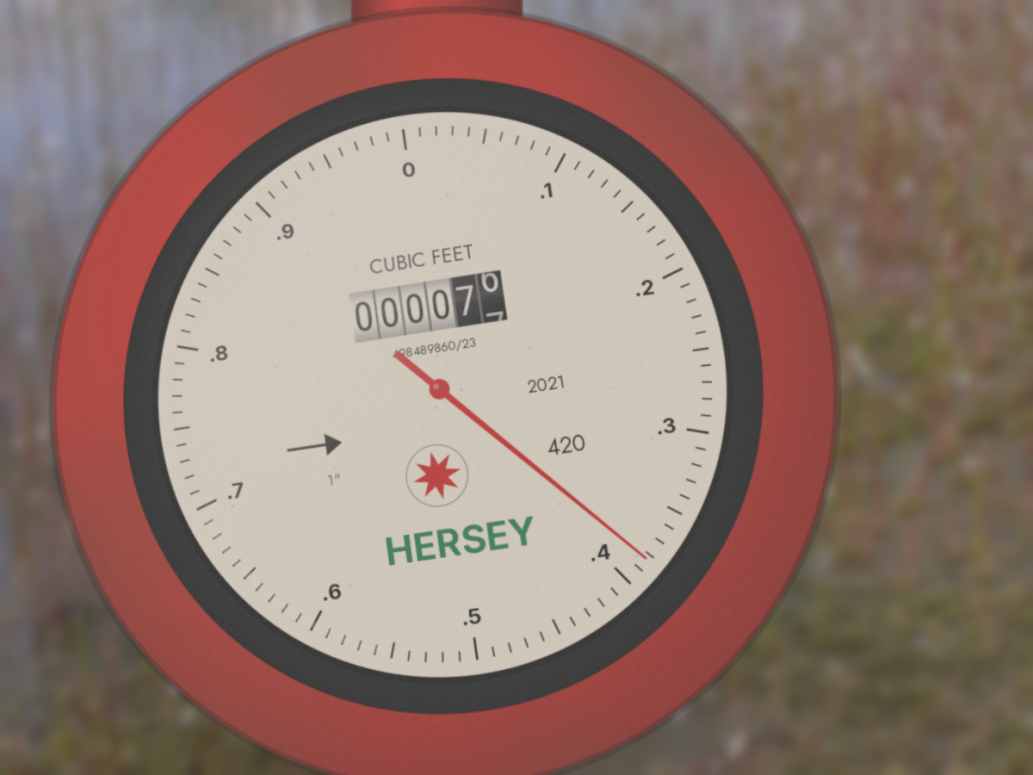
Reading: 76.38 ft³
